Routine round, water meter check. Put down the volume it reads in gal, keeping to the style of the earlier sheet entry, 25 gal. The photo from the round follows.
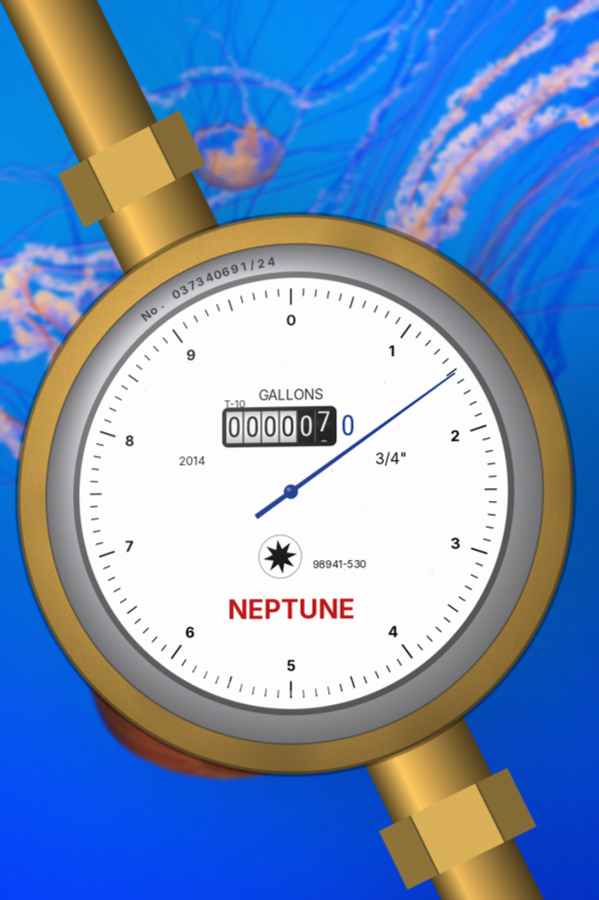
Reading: 71.5 gal
